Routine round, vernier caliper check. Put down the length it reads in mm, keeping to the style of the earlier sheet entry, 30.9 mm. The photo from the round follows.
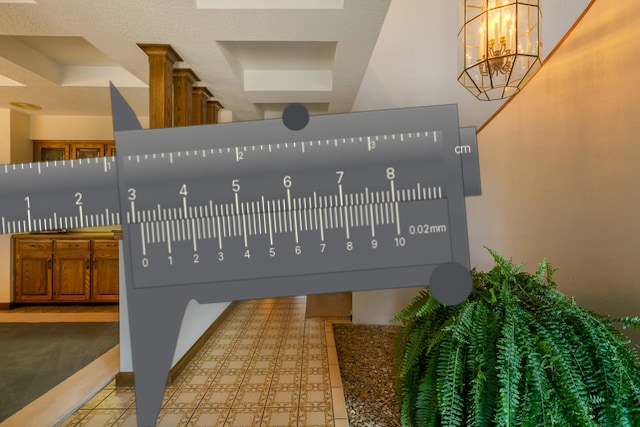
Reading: 31.5 mm
